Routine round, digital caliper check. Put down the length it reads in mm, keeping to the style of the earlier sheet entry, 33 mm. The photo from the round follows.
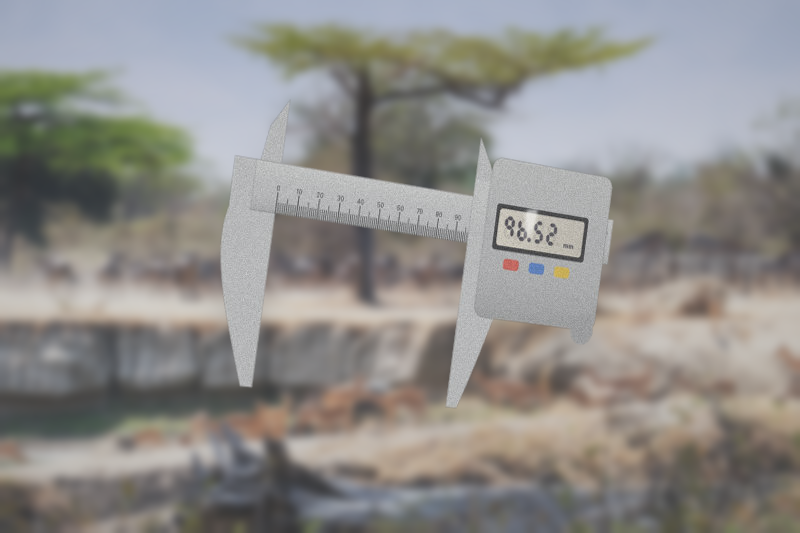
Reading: 96.52 mm
